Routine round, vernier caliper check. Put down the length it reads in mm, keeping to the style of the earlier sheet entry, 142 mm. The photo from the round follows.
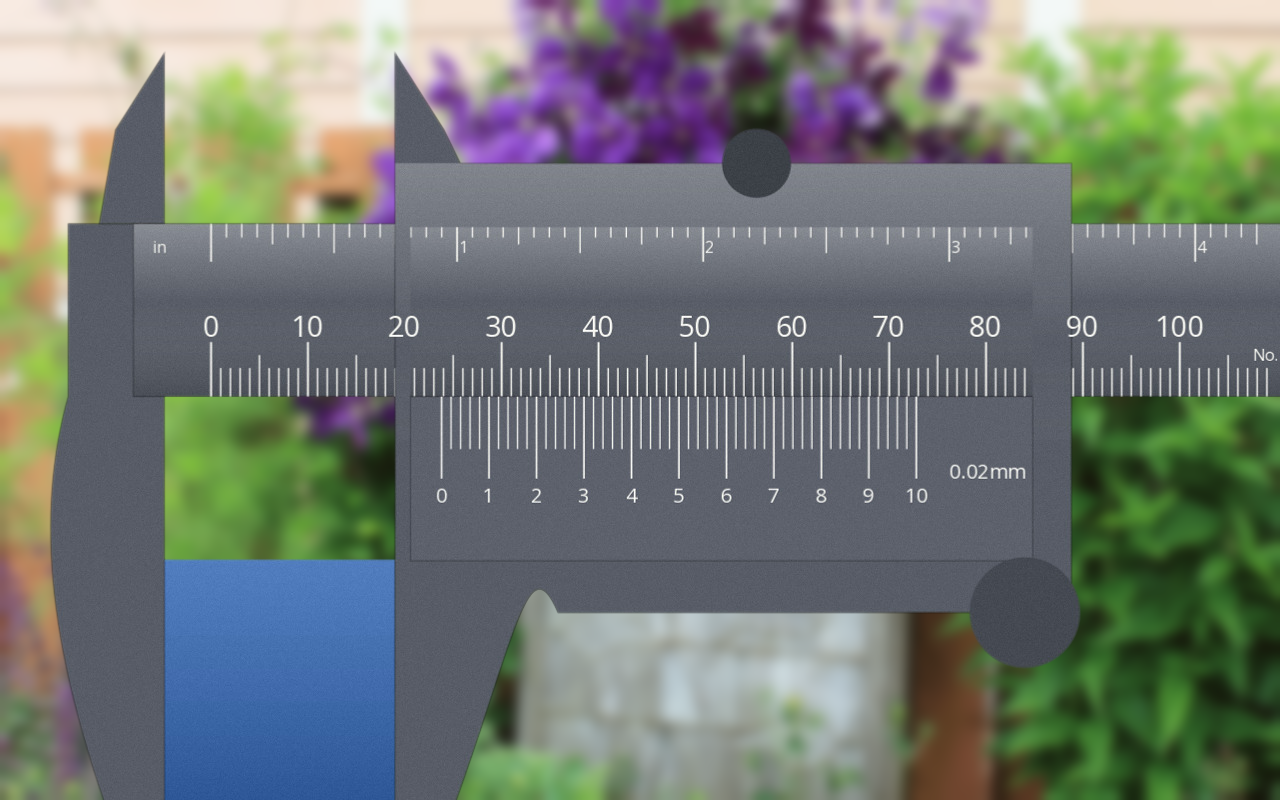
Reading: 23.8 mm
